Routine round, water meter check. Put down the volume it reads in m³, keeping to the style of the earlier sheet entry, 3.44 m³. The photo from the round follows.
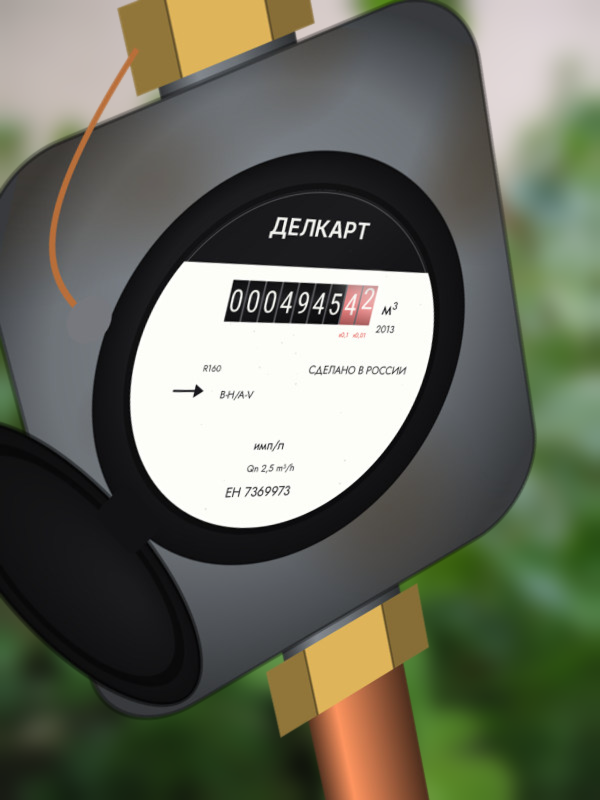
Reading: 4945.42 m³
